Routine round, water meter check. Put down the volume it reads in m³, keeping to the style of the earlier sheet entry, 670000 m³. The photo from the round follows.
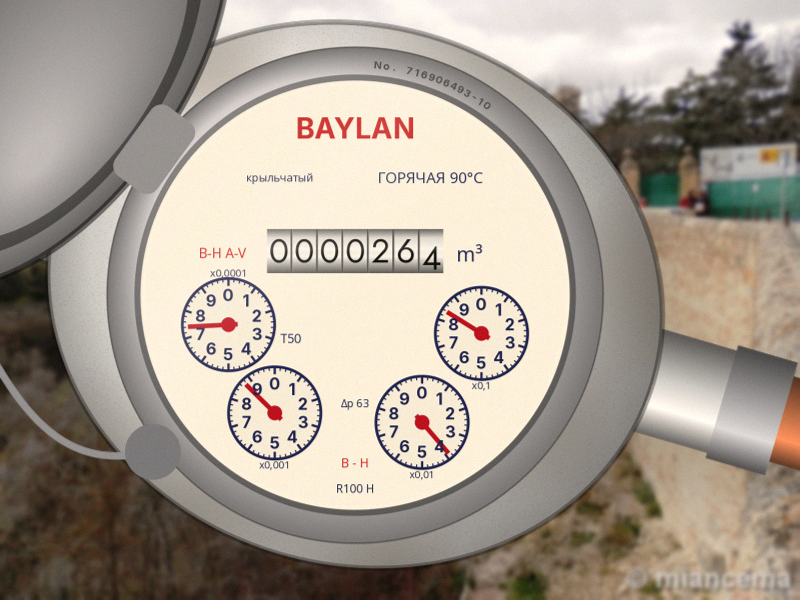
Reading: 263.8387 m³
